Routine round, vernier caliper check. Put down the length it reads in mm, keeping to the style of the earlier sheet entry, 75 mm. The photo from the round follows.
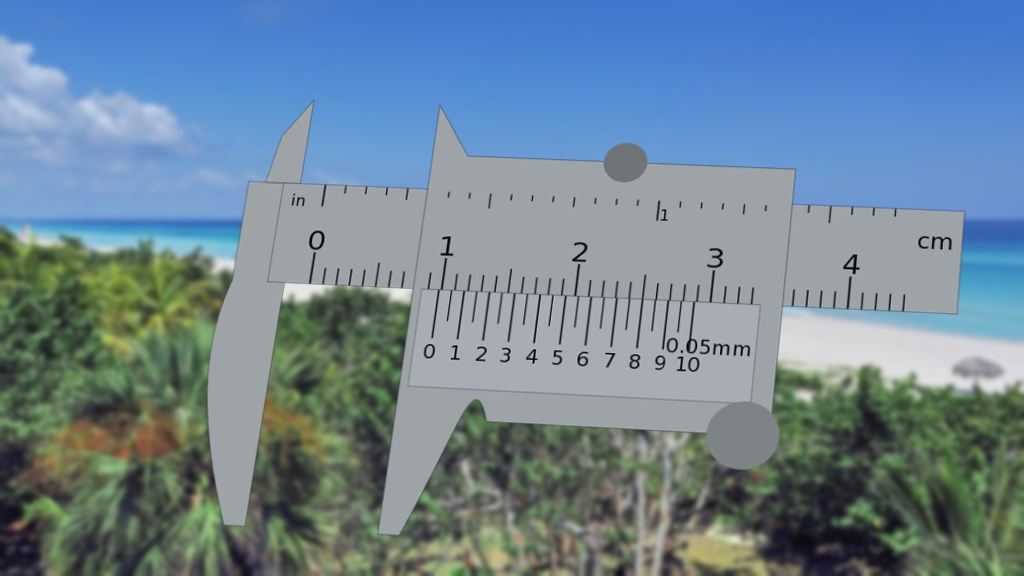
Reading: 9.8 mm
